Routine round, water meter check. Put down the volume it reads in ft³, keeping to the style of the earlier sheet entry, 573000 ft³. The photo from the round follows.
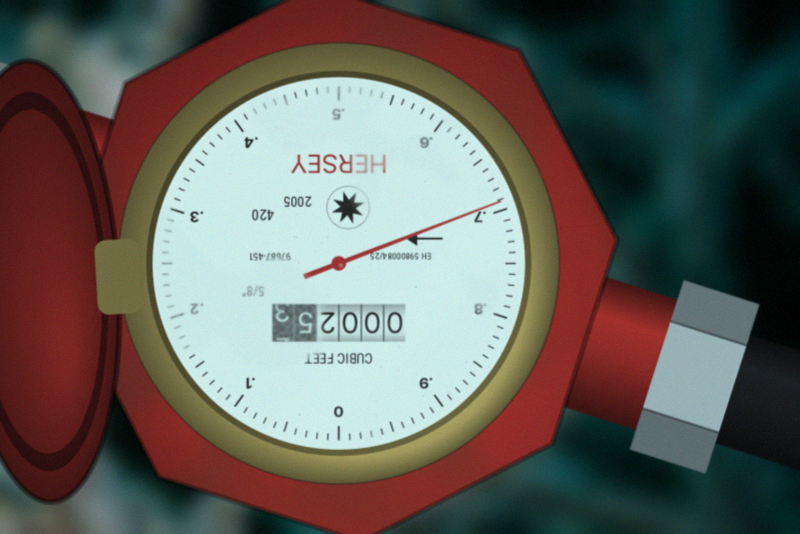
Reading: 252.69 ft³
